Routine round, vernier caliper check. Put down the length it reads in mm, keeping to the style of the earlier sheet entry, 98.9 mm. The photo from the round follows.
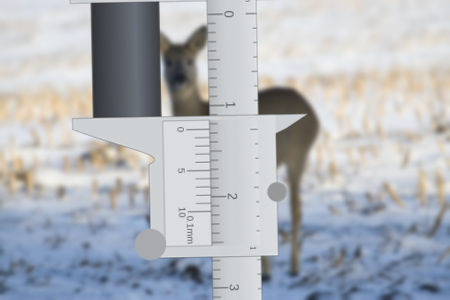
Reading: 12.6 mm
